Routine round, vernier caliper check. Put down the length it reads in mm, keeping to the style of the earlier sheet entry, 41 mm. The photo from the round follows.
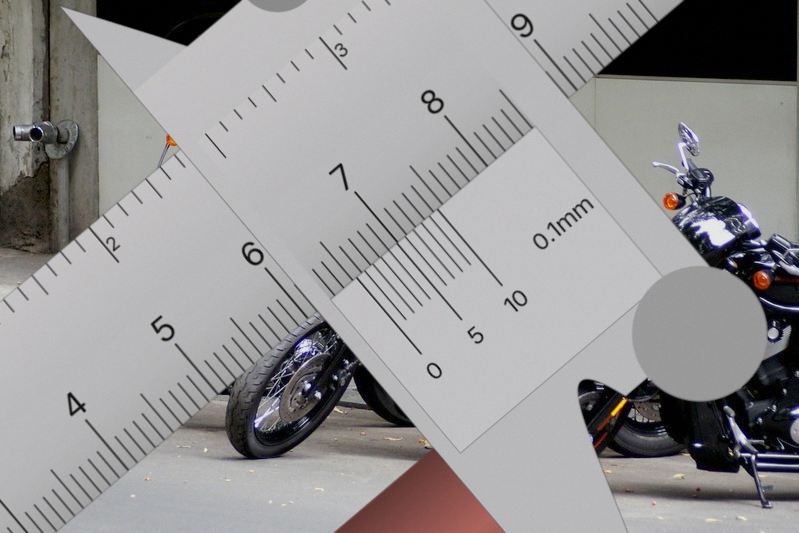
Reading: 65.4 mm
